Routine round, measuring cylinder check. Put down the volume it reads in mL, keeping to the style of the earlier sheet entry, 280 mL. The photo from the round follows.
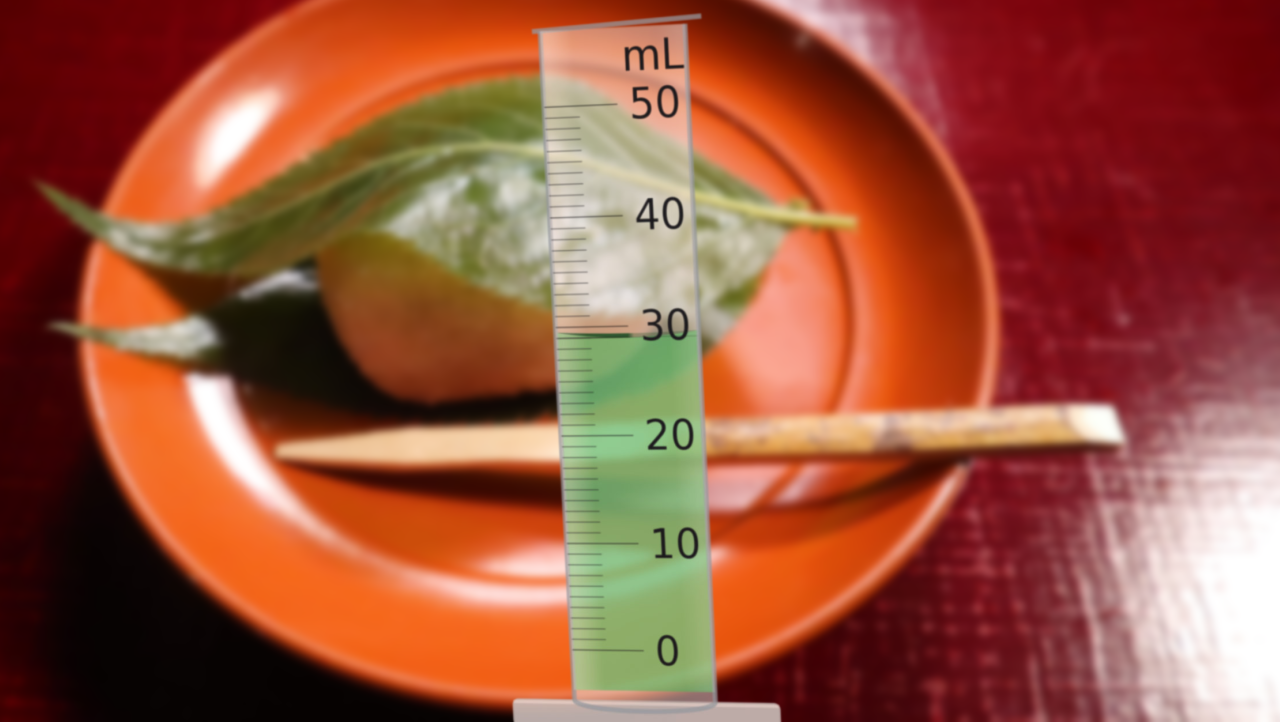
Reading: 29 mL
